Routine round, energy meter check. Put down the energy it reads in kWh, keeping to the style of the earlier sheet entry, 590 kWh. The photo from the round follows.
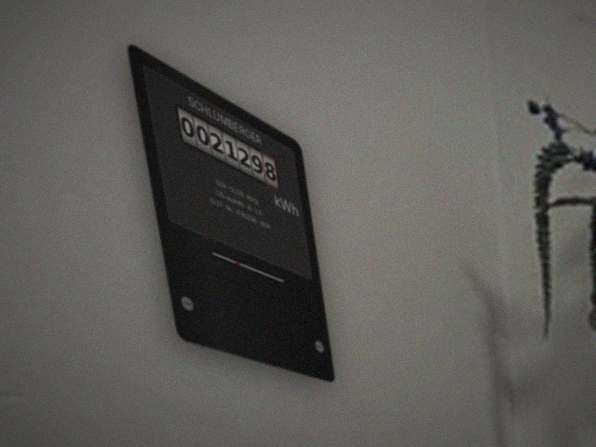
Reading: 2129.8 kWh
